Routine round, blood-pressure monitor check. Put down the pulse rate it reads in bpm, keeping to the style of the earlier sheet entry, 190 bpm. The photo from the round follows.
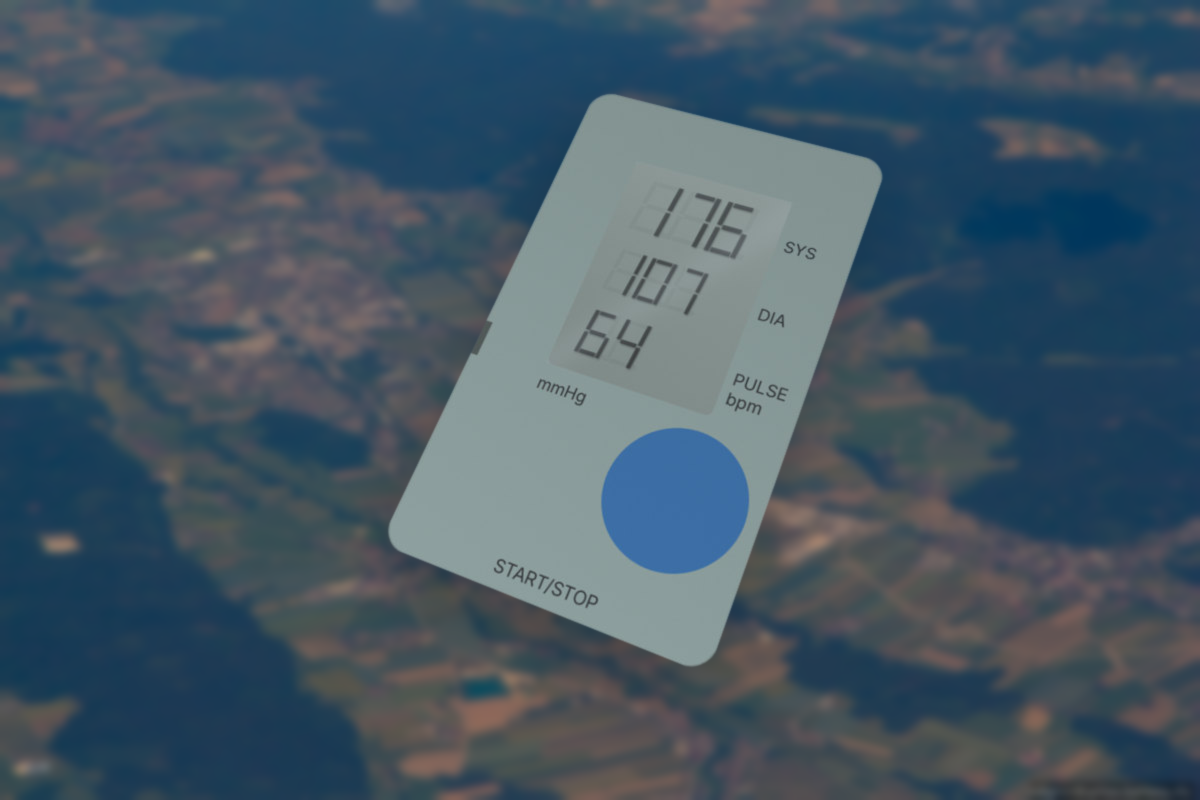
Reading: 64 bpm
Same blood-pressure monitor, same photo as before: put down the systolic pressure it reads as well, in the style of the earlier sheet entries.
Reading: 176 mmHg
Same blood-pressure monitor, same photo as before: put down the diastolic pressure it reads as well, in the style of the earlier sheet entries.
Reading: 107 mmHg
